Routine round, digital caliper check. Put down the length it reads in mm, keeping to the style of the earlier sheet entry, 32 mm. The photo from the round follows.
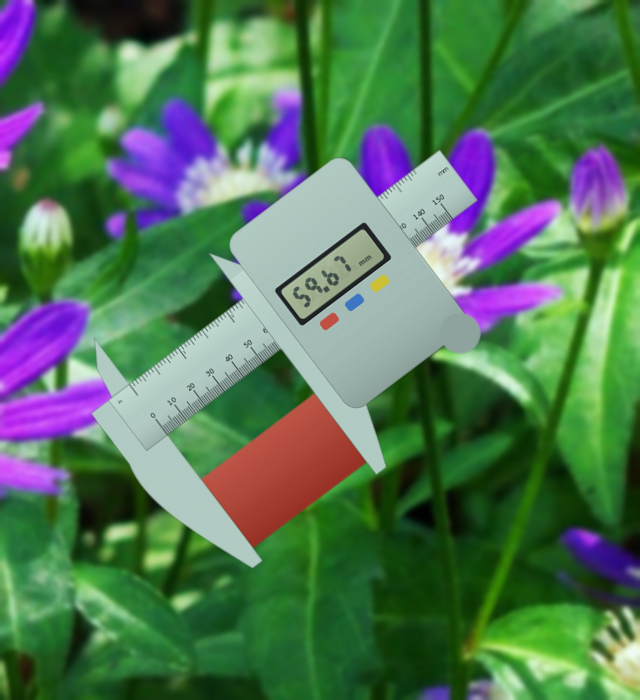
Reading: 59.67 mm
